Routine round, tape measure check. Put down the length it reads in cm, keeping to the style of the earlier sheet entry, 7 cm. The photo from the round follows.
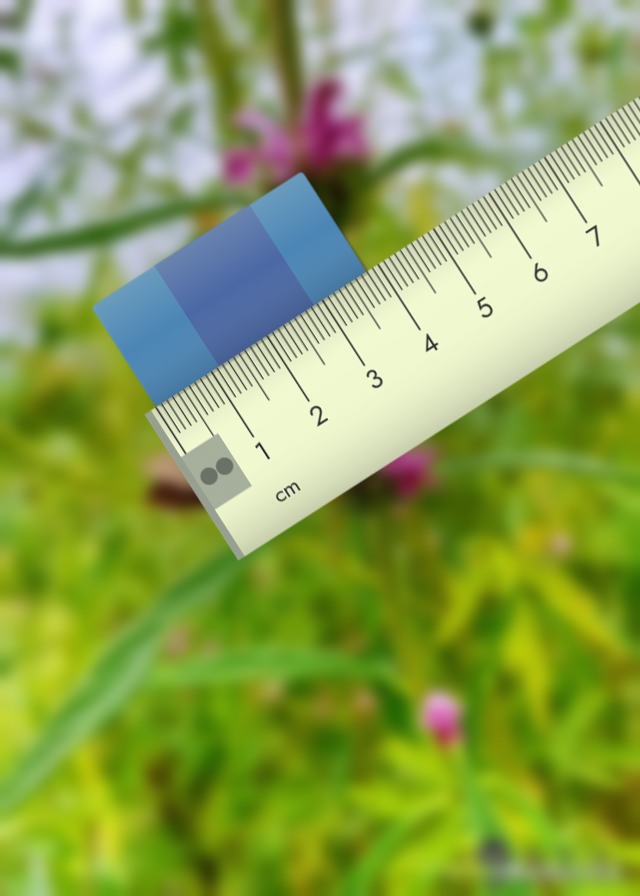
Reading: 3.8 cm
